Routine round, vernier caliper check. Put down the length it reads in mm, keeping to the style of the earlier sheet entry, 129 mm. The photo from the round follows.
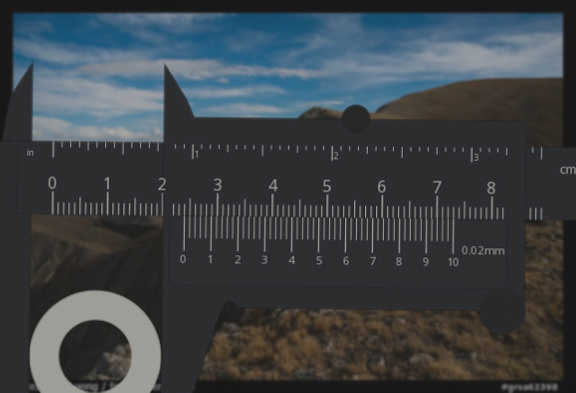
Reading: 24.0 mm
